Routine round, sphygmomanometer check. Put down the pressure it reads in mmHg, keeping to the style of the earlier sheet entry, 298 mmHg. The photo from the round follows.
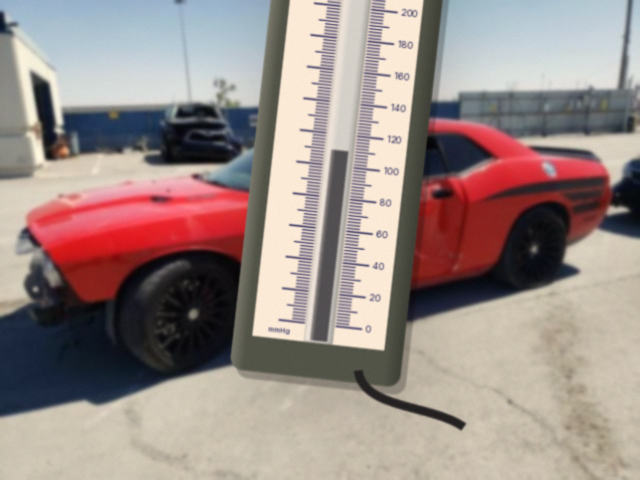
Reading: 110 mmHg
